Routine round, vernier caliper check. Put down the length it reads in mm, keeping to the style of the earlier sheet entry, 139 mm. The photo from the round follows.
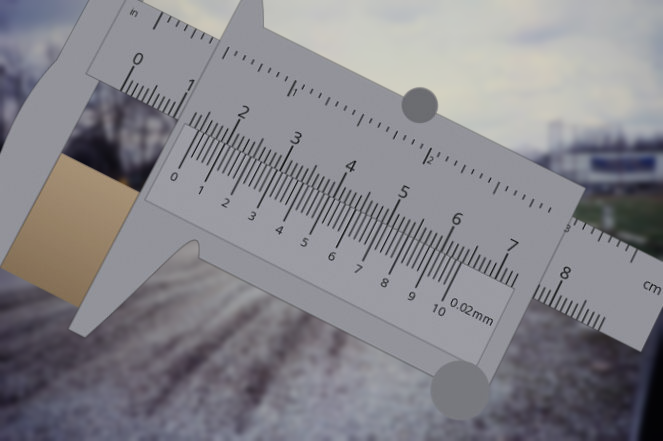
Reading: 14.8 mm
